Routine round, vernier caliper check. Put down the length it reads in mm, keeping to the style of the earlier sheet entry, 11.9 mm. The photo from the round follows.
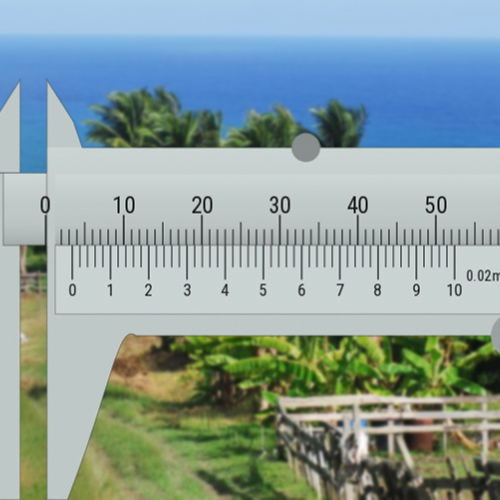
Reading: 3.4 mm
